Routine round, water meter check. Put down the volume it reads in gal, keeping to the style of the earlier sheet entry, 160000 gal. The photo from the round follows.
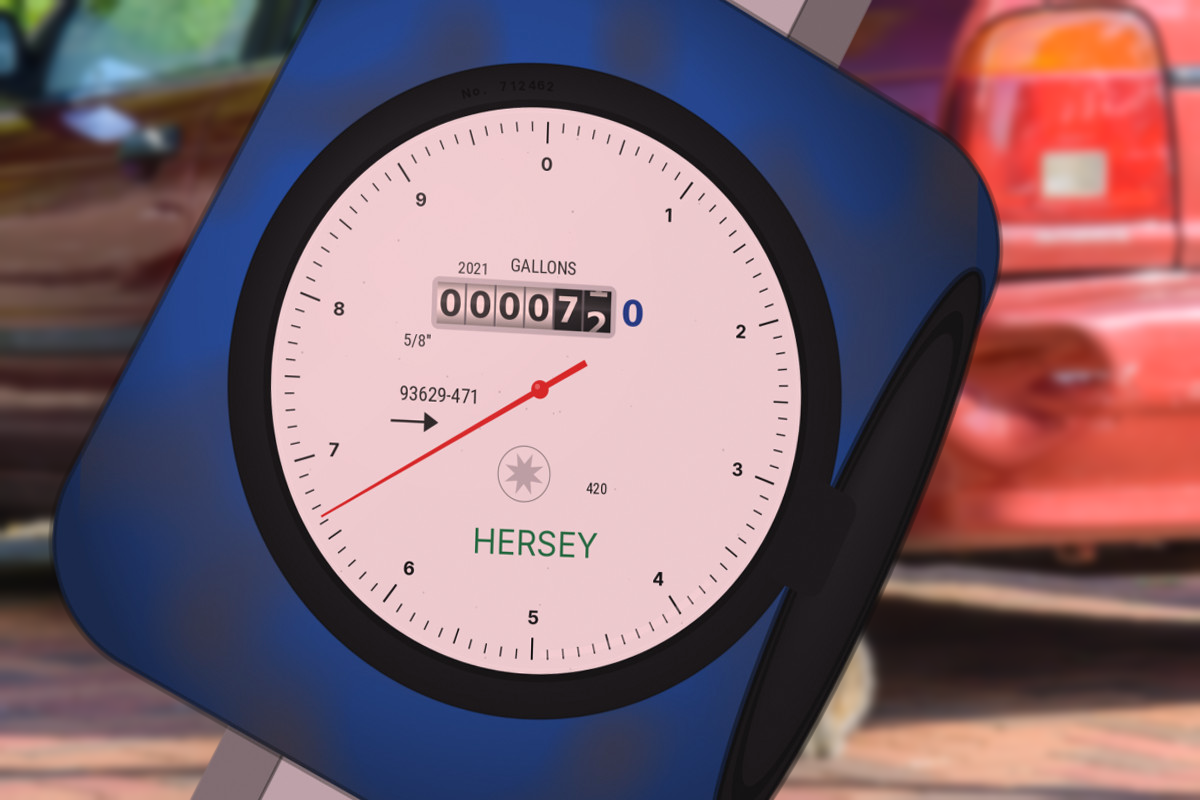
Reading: 716.6 gal
